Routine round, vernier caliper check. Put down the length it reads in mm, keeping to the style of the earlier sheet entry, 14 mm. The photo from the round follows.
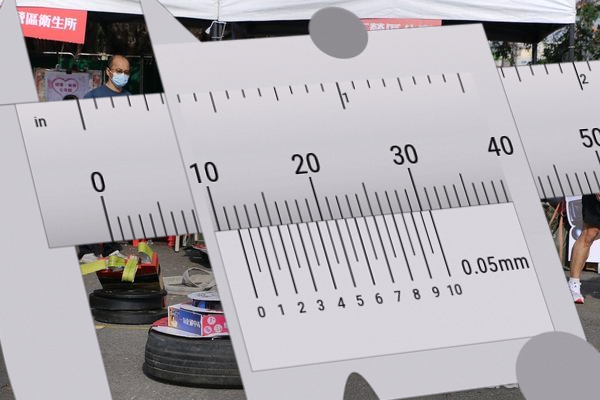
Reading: 11.8 mm
